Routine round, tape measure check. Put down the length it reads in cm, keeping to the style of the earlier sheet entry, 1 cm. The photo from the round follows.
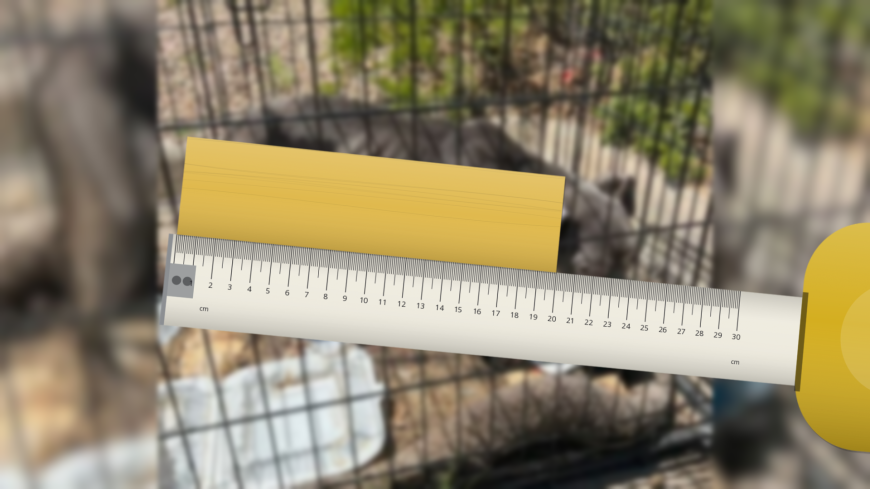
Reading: 20 cm
